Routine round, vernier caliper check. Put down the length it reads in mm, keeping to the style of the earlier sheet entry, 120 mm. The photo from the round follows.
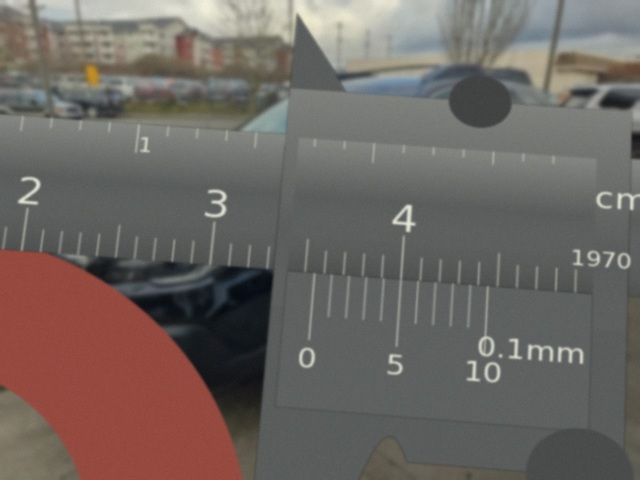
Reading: 35.5 mm
